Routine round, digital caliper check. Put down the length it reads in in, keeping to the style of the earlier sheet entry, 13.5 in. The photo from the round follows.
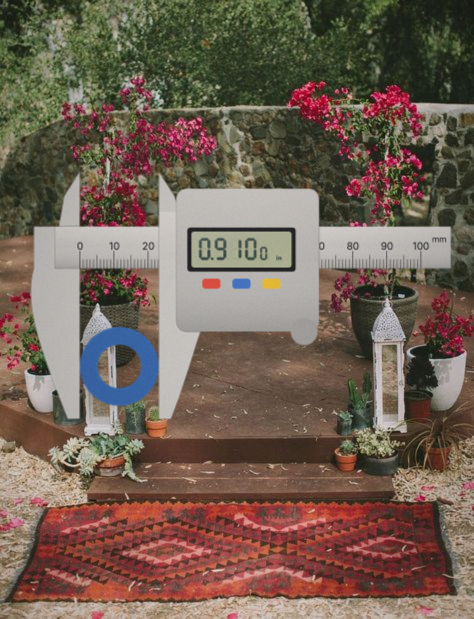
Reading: 0.9100 in
